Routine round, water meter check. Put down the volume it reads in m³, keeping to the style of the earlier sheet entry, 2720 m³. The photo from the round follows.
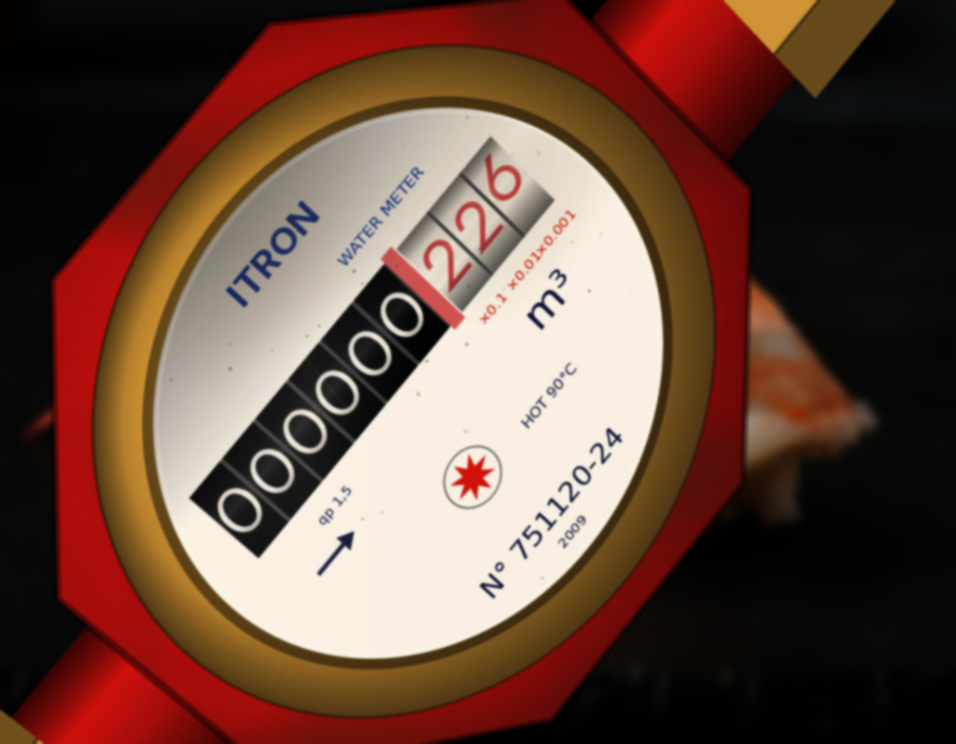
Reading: 0.226 m³
